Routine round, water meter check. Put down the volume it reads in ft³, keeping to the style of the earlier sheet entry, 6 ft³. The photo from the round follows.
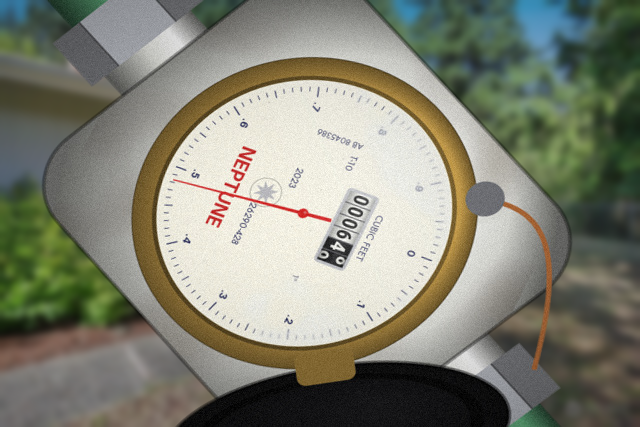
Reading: 648.48 ft³
